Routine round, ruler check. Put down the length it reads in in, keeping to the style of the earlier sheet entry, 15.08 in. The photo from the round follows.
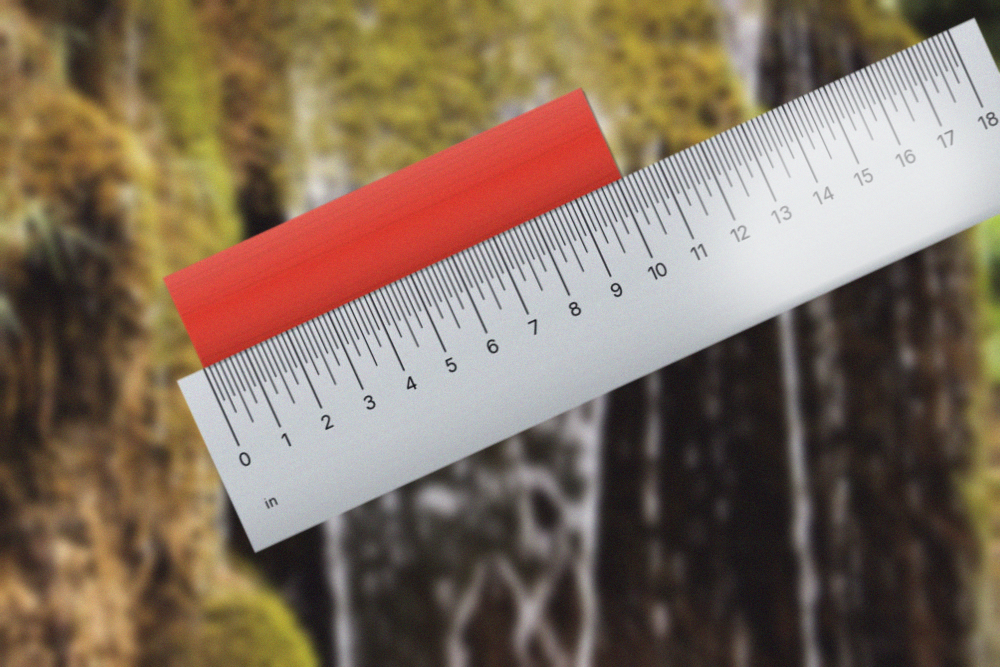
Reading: 10.125 in
